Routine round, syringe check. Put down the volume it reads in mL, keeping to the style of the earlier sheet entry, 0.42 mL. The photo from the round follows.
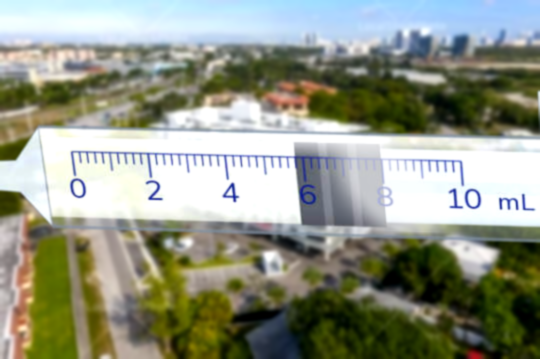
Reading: 5.8 mL
